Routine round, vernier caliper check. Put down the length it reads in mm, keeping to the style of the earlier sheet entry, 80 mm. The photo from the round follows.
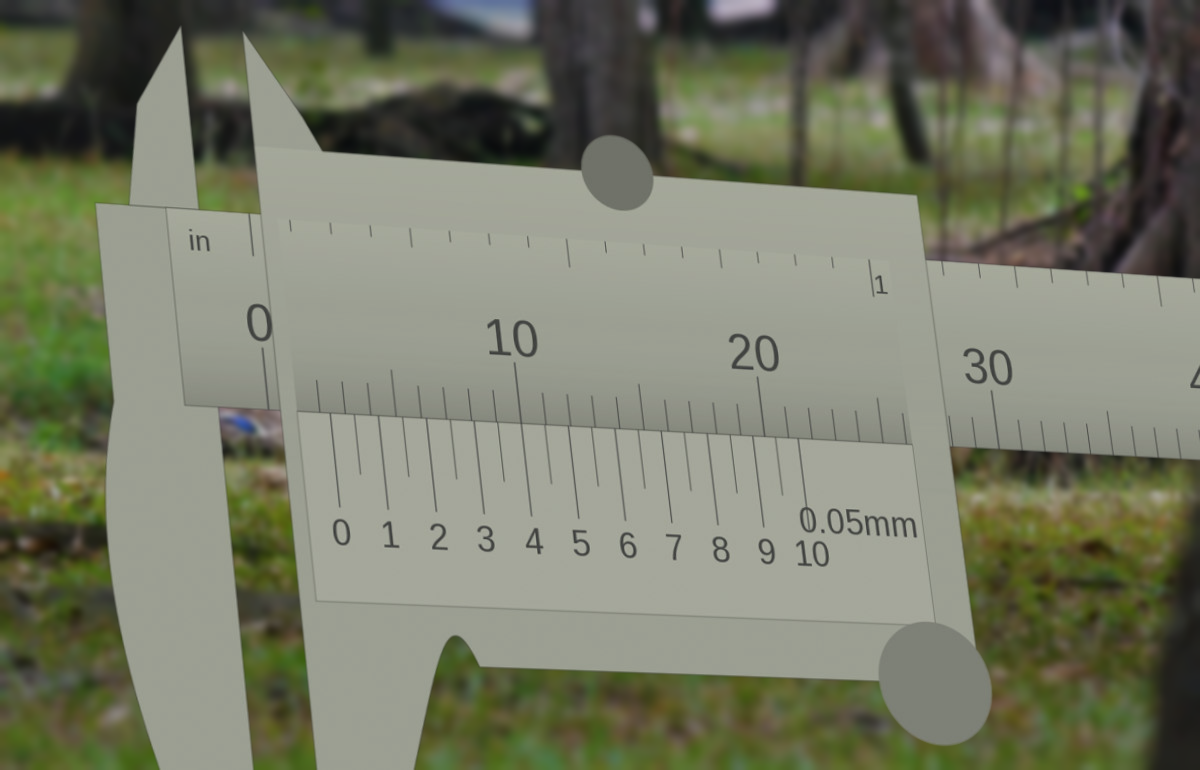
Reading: 2.4 mm
